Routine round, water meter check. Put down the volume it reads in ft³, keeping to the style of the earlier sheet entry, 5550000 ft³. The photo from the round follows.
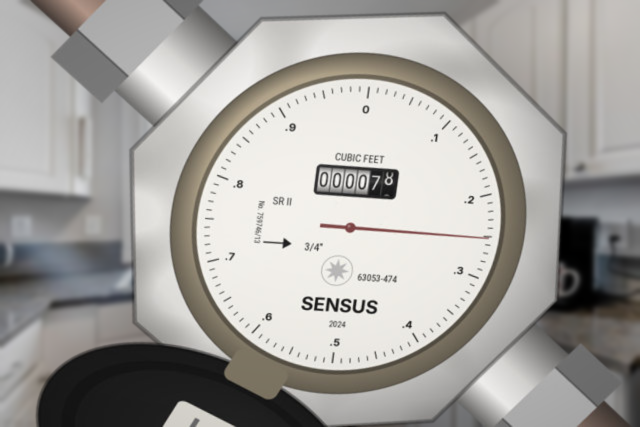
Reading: 78.25 ft³
